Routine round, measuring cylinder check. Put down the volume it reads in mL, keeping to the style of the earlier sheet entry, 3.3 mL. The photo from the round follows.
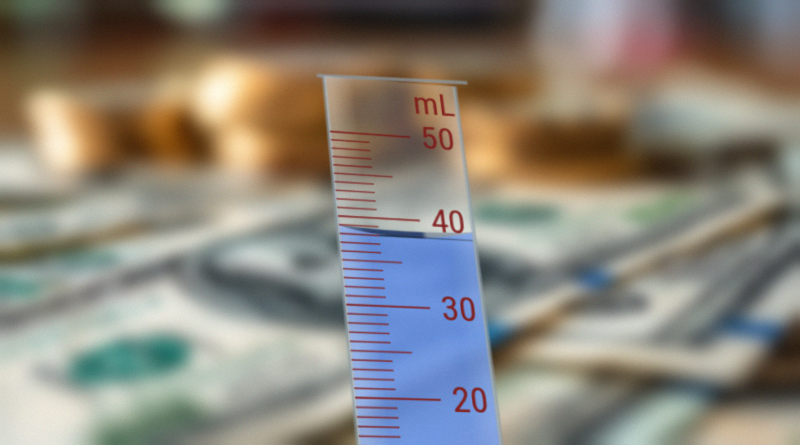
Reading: 38 mL
